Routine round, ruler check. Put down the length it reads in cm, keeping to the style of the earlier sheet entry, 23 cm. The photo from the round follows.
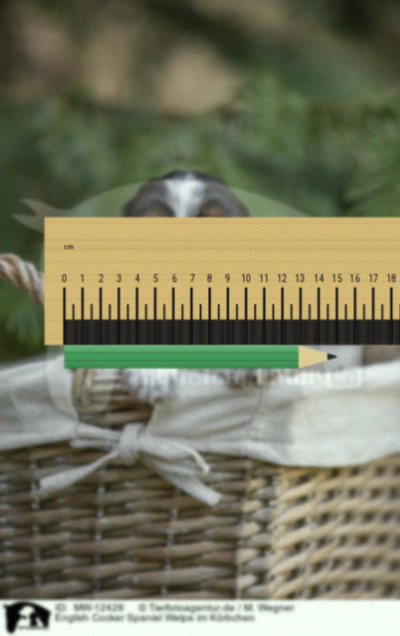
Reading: 15 cm
